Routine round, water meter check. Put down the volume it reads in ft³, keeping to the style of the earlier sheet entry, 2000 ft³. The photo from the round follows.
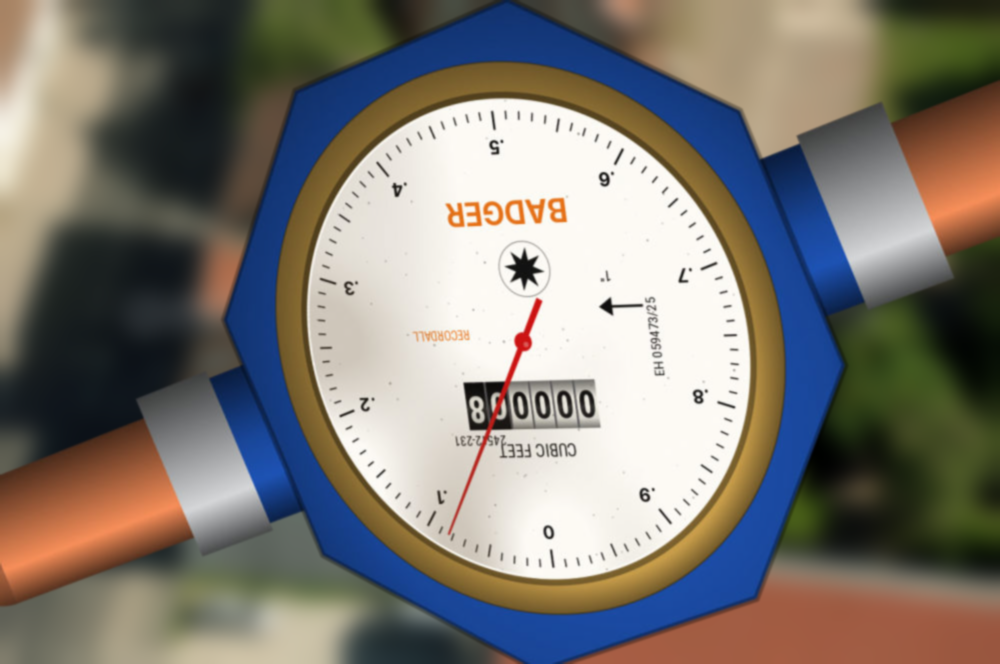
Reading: 8.08 ft³
